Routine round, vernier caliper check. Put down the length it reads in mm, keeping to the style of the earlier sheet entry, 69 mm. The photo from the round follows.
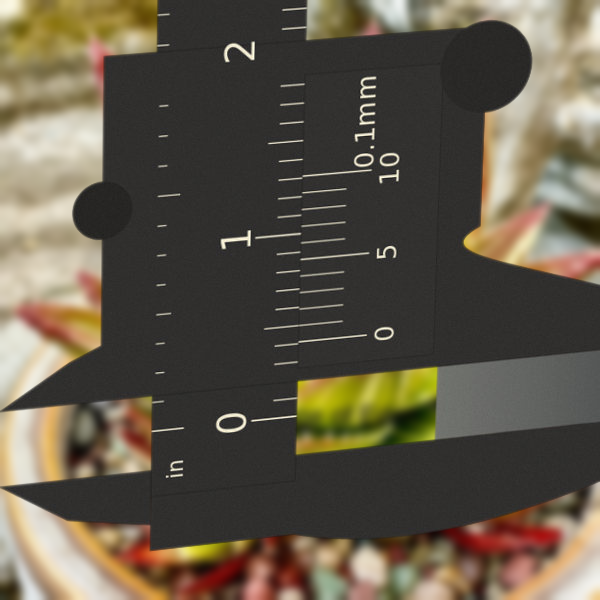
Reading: 4.1 mm
